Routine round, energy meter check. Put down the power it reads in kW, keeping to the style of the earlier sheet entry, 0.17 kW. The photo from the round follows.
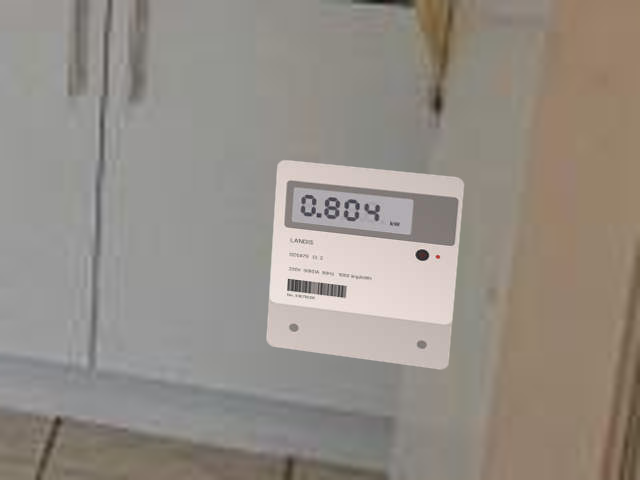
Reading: 0.804 kW
